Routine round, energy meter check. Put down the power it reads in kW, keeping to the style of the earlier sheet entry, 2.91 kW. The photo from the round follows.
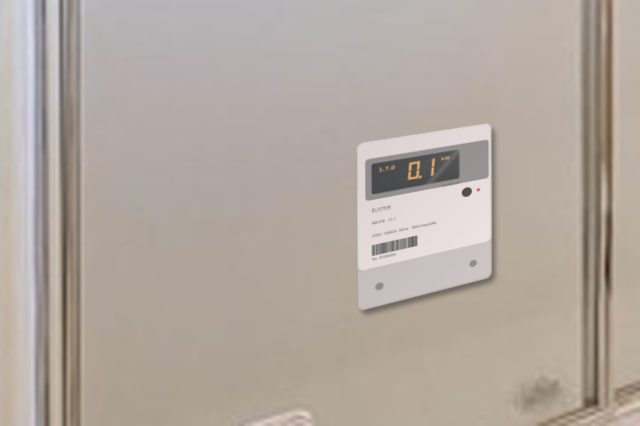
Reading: 0.1 kW
